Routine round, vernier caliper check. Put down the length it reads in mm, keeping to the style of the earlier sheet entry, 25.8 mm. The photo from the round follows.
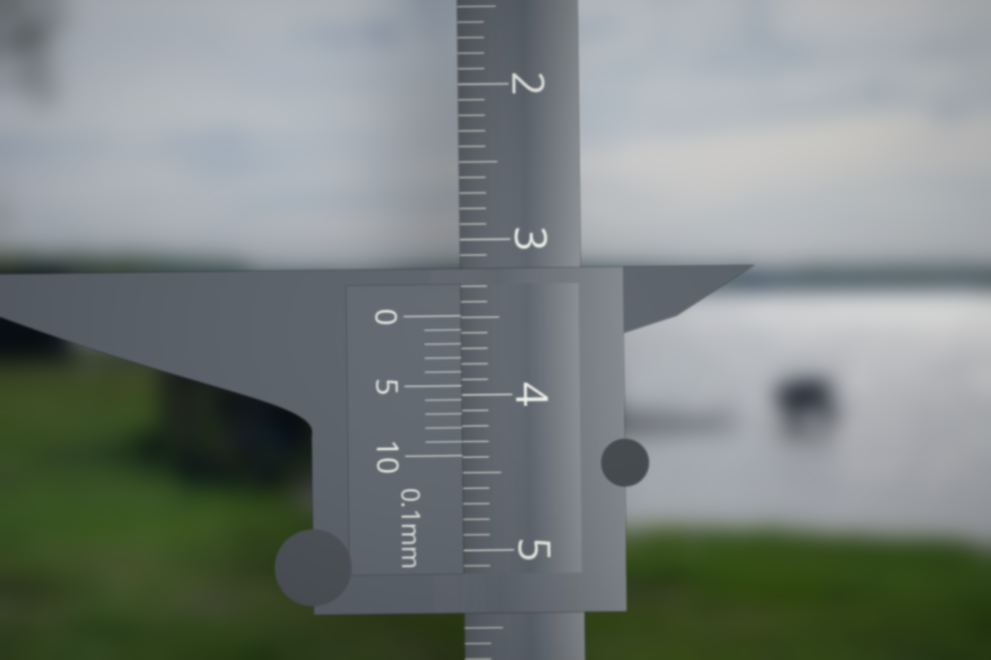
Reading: 34.9 mm
